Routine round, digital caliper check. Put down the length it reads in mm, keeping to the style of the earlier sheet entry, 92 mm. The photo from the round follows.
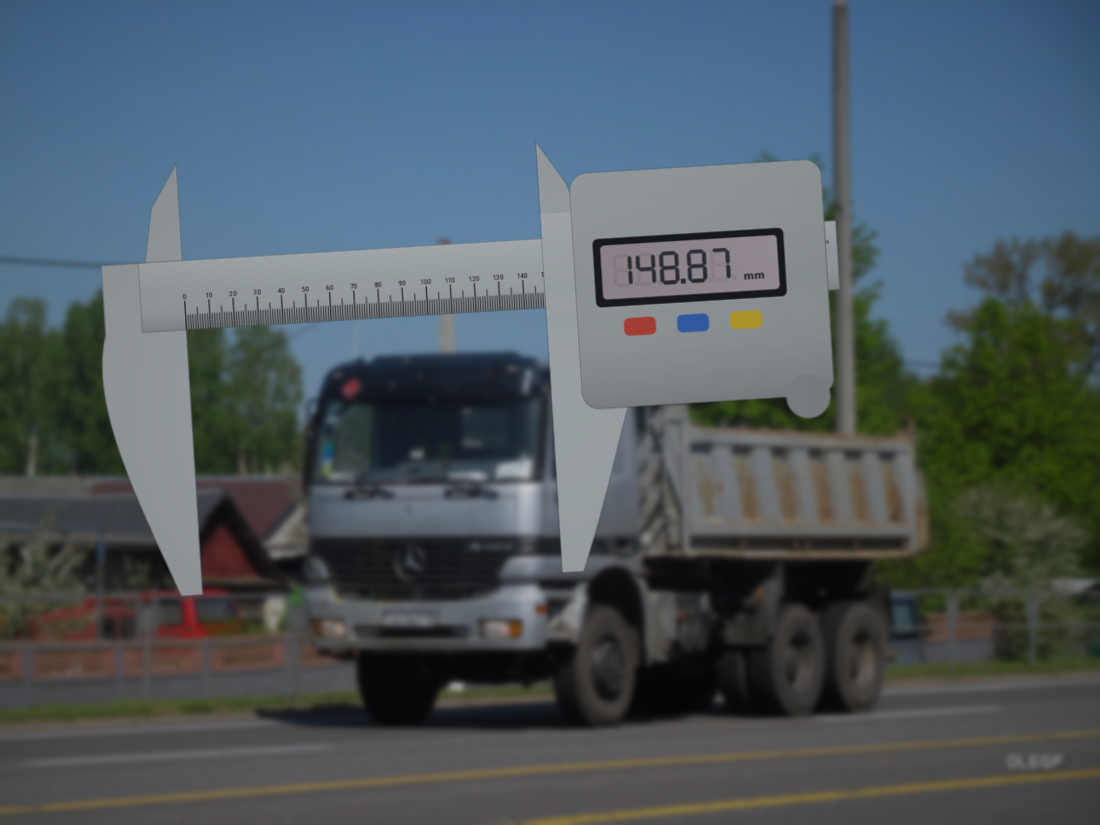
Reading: 148.87 mm
